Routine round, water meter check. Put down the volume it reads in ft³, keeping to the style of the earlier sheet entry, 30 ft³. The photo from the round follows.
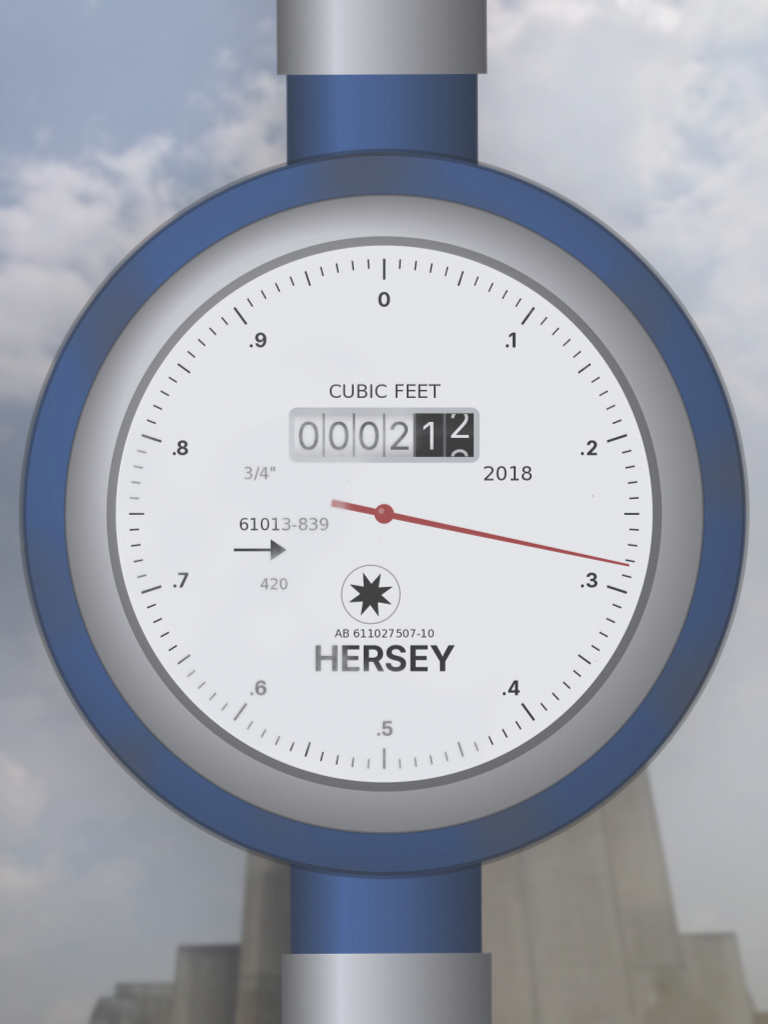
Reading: 212.28 ft³
